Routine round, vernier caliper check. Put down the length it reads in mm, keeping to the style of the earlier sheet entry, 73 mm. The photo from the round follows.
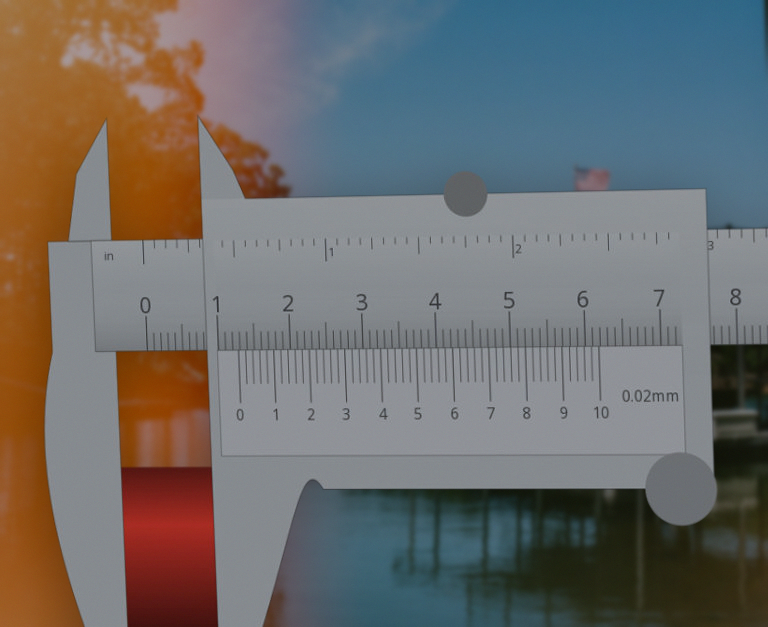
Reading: 12.8 mm
